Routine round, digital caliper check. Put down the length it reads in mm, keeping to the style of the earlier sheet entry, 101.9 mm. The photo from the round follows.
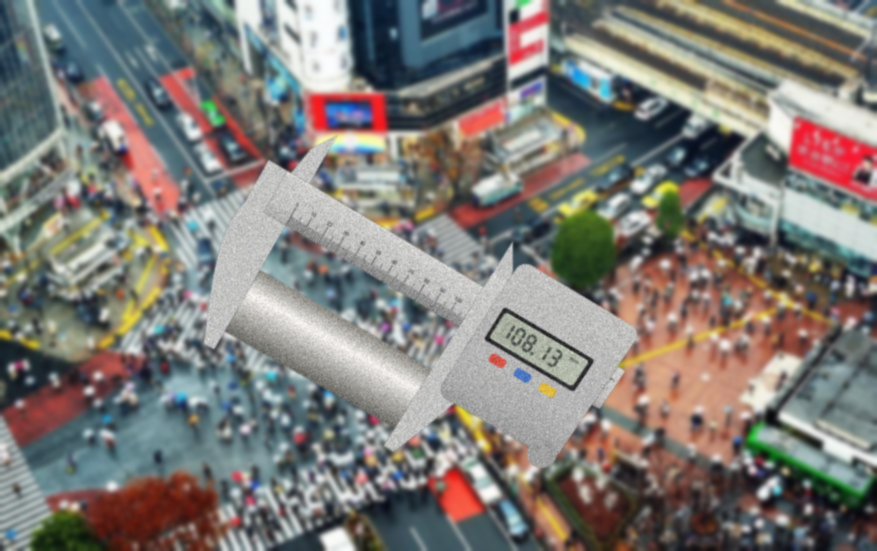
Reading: 108.13 mm
